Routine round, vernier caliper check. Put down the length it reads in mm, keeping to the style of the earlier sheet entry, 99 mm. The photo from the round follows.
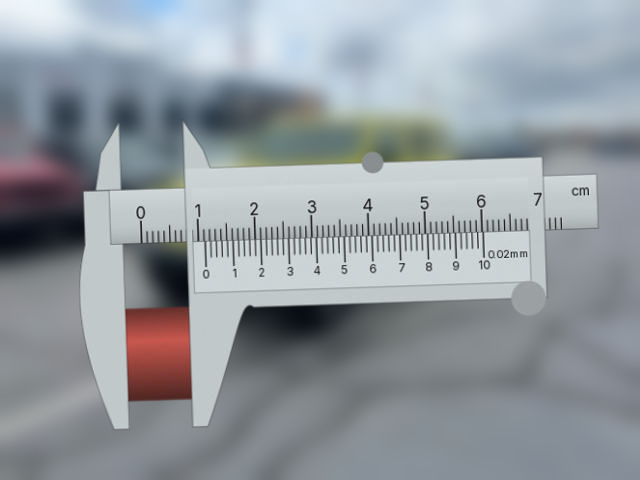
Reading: 11.2 mm
